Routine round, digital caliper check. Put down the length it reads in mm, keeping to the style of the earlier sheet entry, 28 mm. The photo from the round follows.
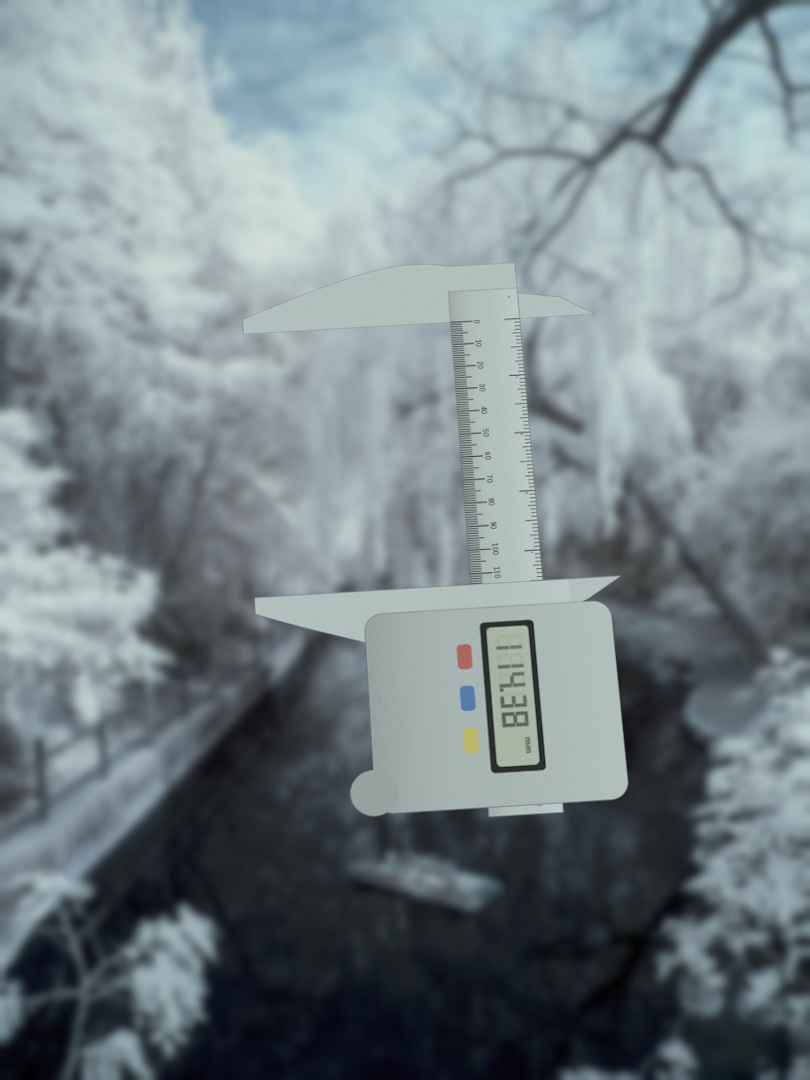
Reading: 114.38 mm
